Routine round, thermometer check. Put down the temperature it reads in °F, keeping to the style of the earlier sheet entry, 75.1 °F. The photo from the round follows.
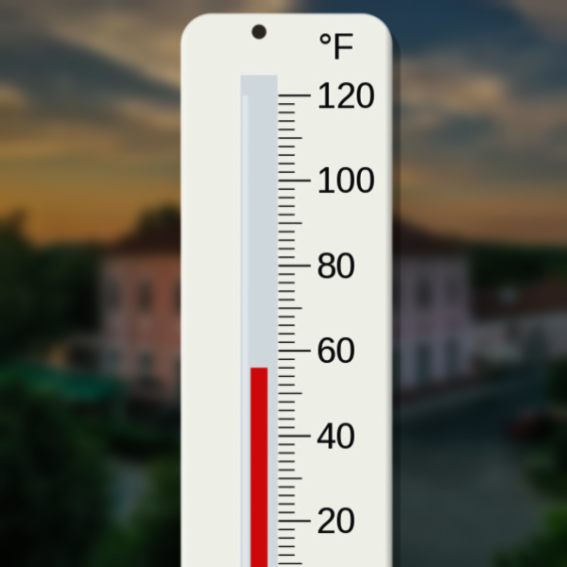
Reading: 56 °F
